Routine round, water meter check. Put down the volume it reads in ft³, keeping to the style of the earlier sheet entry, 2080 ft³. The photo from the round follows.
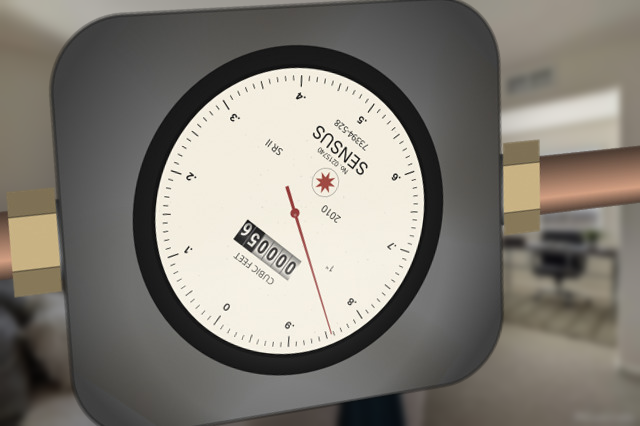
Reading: 55.84 ft³
